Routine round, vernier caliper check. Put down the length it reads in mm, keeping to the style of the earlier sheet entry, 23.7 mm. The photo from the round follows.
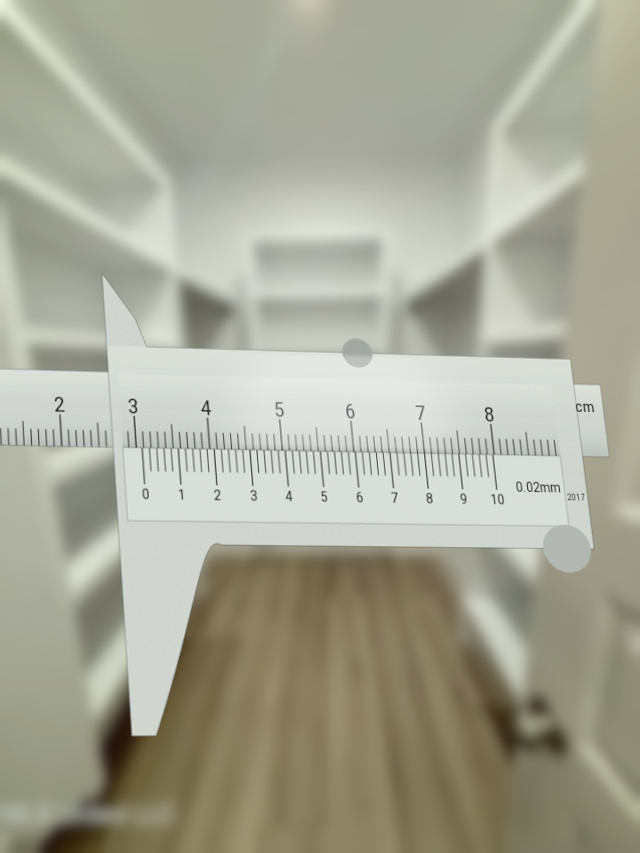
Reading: 30.8 mm
